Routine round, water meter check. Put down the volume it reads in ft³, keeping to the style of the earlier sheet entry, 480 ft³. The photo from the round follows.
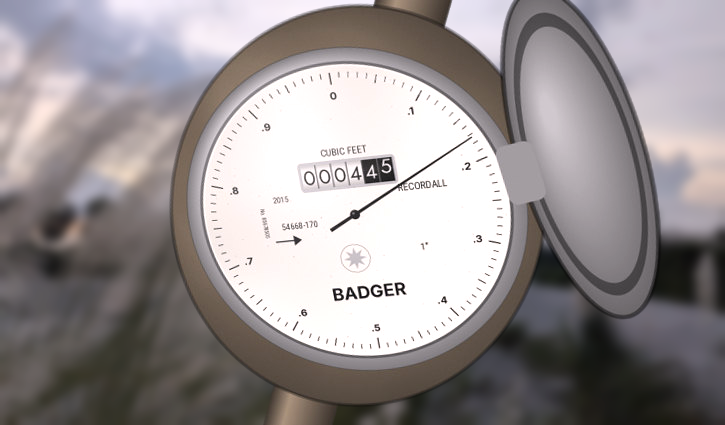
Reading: 445.17 ft³
